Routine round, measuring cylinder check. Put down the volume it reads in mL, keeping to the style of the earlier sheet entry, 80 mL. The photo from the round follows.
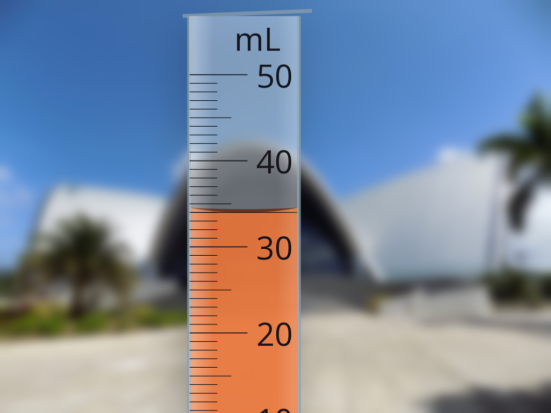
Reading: 34 mL
